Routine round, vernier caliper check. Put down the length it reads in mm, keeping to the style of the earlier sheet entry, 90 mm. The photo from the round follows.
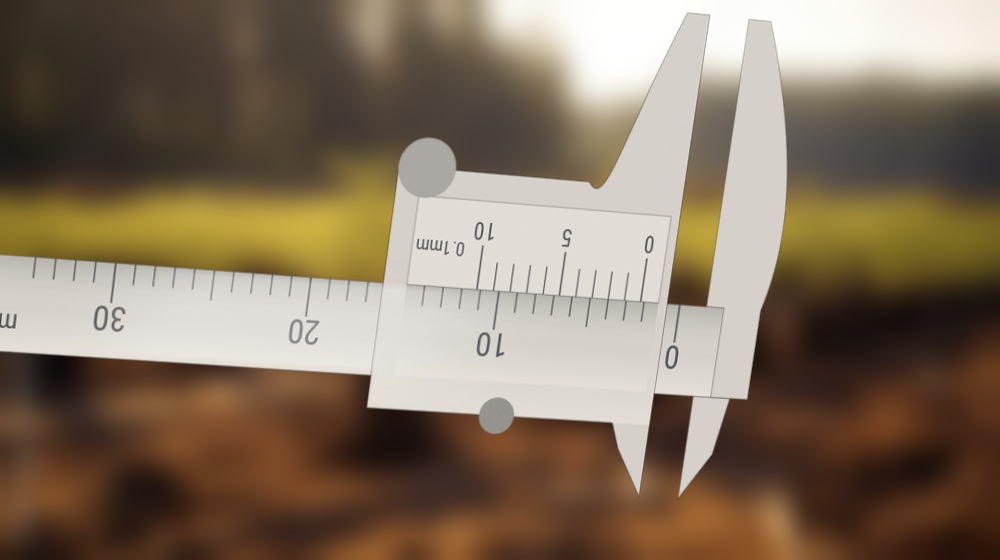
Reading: 2.2 mm
